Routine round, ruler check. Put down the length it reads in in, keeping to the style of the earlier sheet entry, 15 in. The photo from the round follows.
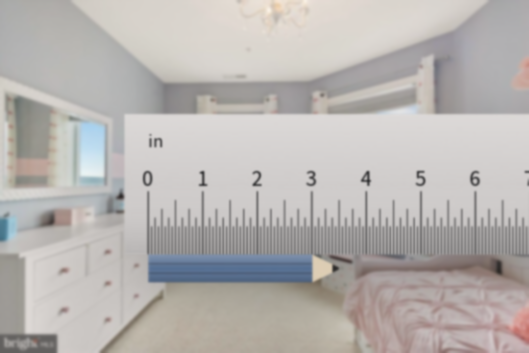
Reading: 3.5 in
